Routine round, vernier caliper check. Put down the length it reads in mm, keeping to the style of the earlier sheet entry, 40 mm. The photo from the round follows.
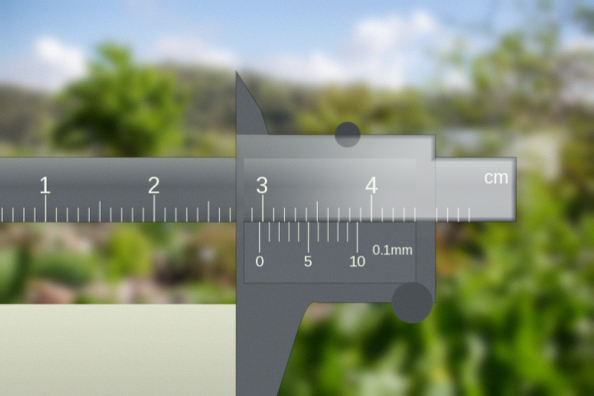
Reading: 29.7 mm
